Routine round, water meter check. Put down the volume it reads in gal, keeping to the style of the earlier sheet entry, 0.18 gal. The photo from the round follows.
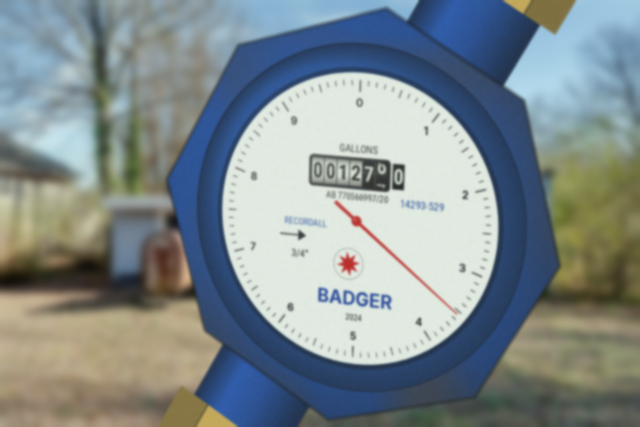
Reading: 12763.5 gal
